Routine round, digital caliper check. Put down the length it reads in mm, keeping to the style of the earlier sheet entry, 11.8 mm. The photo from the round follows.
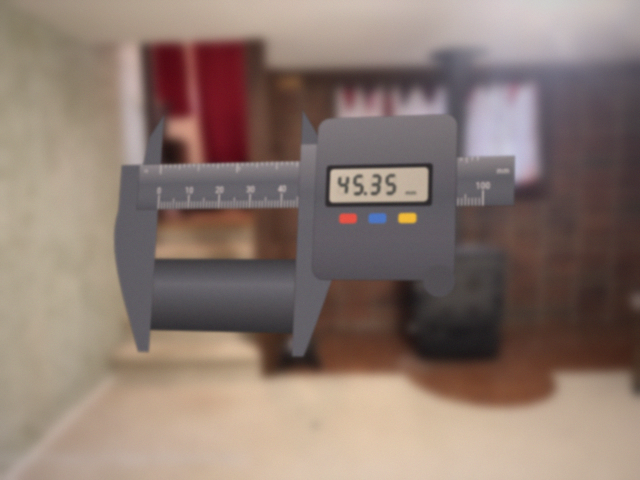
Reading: 45.35 mm
